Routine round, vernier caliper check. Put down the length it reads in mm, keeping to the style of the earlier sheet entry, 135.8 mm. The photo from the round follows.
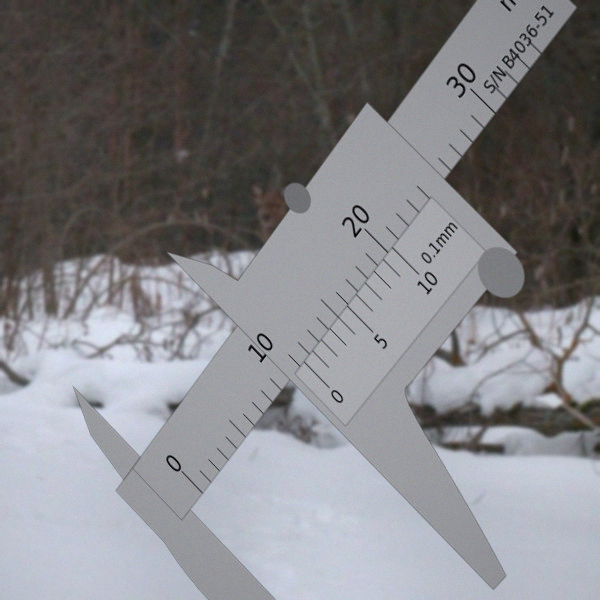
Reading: 11.4 mm
